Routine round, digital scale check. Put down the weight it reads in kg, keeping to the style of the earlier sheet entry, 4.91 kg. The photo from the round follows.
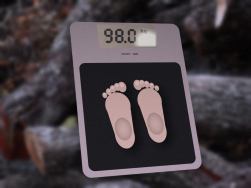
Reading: 98.0 kg
